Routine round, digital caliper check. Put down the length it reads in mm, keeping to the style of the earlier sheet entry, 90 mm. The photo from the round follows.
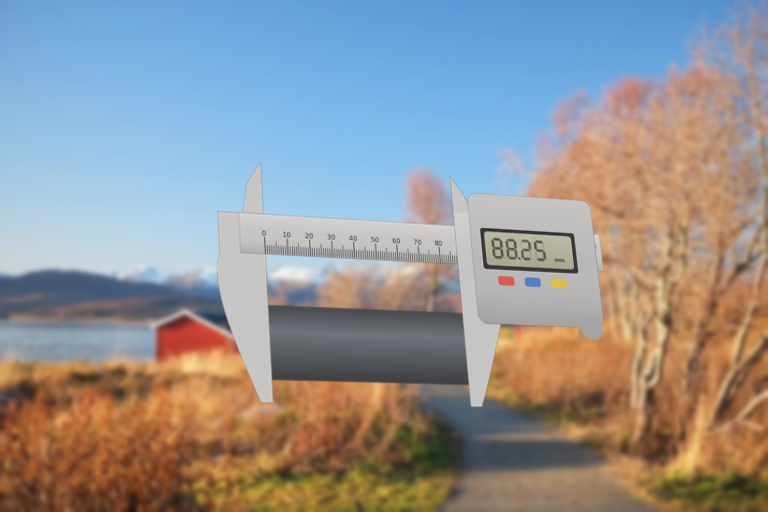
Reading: 88.25 mm
